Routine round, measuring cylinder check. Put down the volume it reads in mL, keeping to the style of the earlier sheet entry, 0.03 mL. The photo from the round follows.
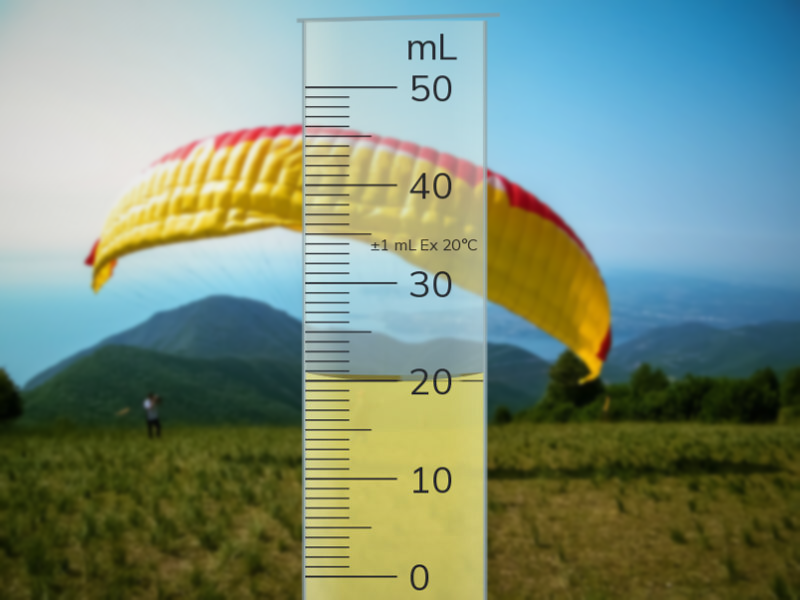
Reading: 20 mL
